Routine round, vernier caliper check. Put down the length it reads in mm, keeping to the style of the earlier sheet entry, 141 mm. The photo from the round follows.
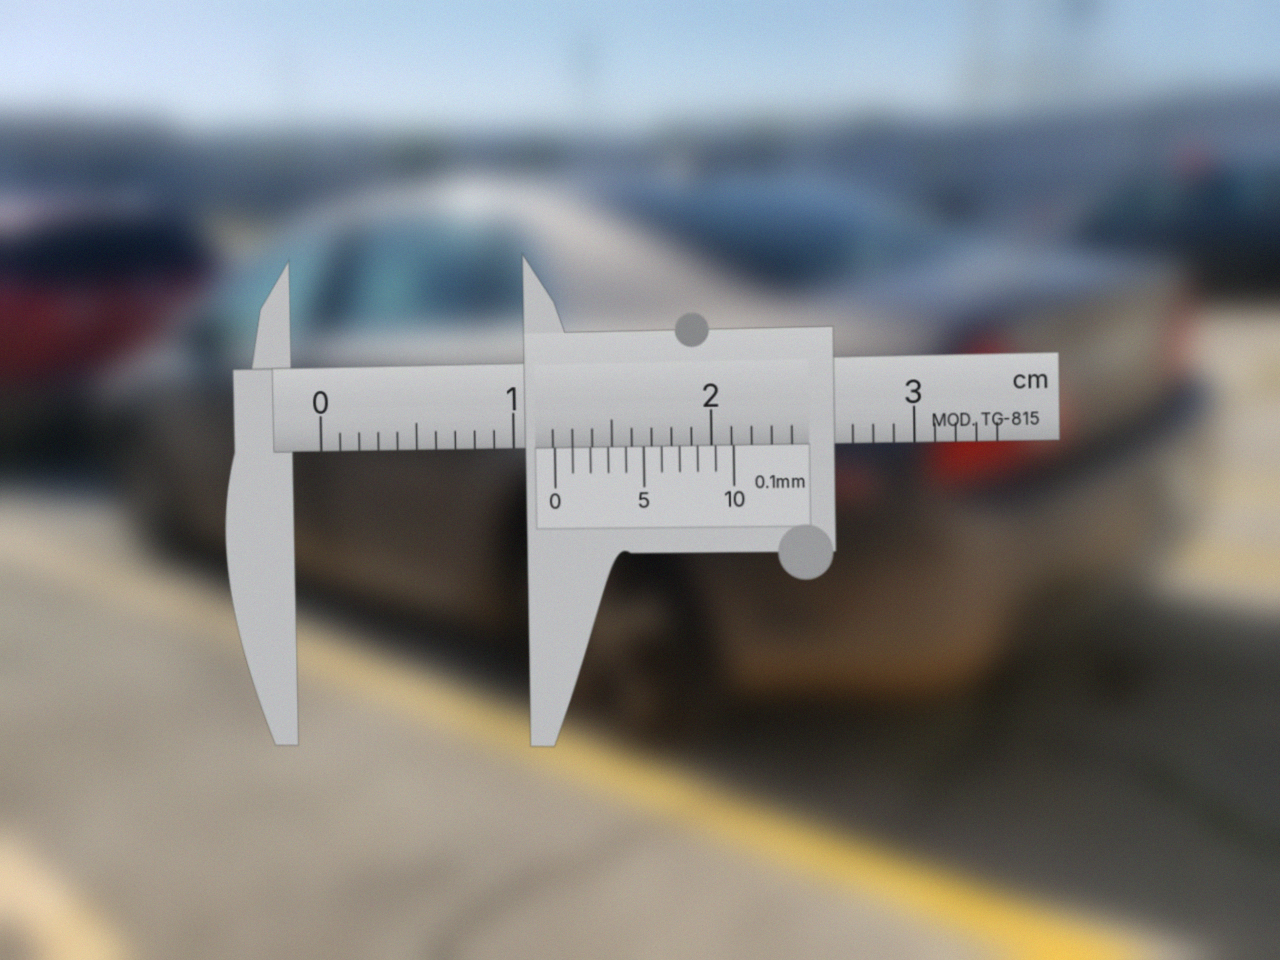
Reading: 12.1 mm
